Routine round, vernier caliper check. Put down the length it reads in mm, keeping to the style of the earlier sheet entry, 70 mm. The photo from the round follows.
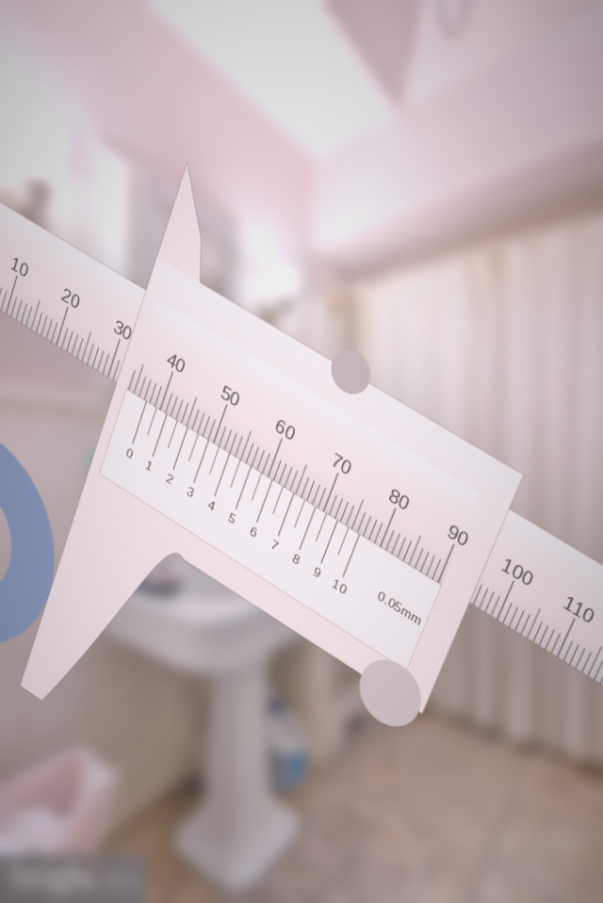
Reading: 37.4 mm
